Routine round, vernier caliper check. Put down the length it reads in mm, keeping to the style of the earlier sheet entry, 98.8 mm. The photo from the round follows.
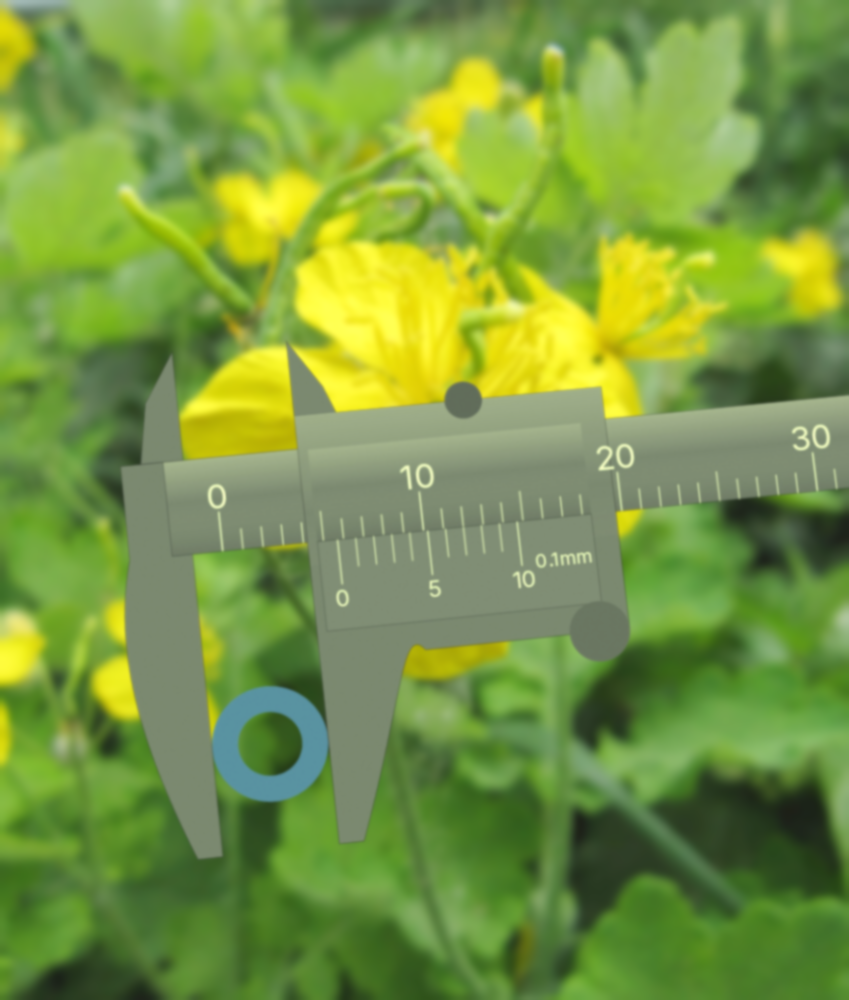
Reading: 5.7 mm
